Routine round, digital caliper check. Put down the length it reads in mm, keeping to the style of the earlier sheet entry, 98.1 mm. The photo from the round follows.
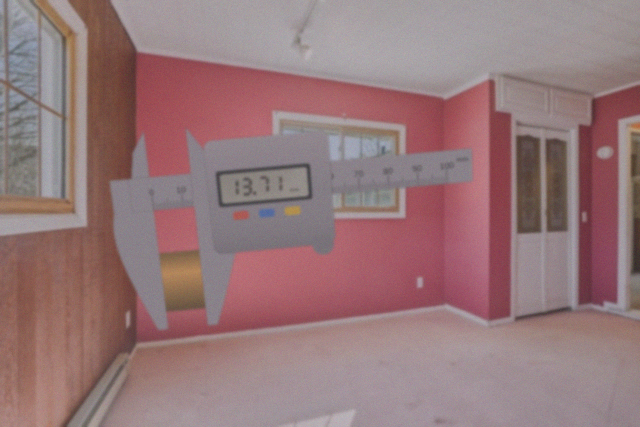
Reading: 13.71 mm
